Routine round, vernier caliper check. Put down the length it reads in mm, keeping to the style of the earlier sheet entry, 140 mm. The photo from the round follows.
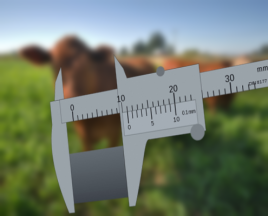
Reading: 11.0 mm
